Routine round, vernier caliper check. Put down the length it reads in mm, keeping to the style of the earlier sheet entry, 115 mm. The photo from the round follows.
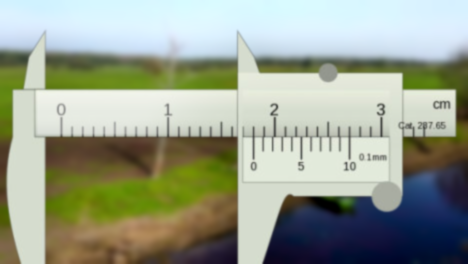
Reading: 18.0 mm
